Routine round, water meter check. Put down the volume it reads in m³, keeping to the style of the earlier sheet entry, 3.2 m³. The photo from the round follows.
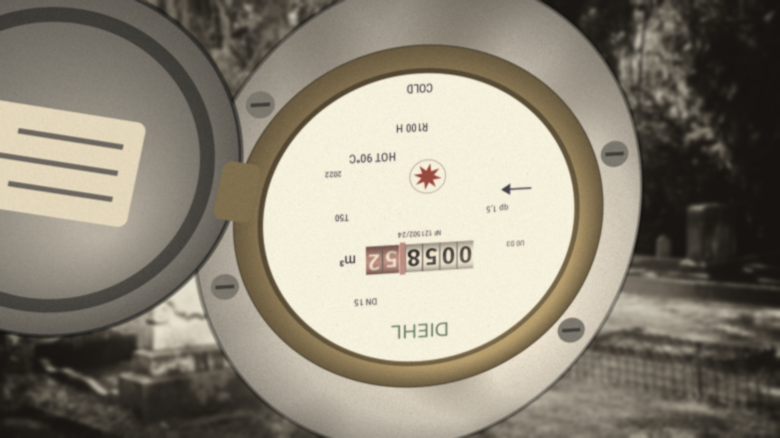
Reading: 58.52 m³
